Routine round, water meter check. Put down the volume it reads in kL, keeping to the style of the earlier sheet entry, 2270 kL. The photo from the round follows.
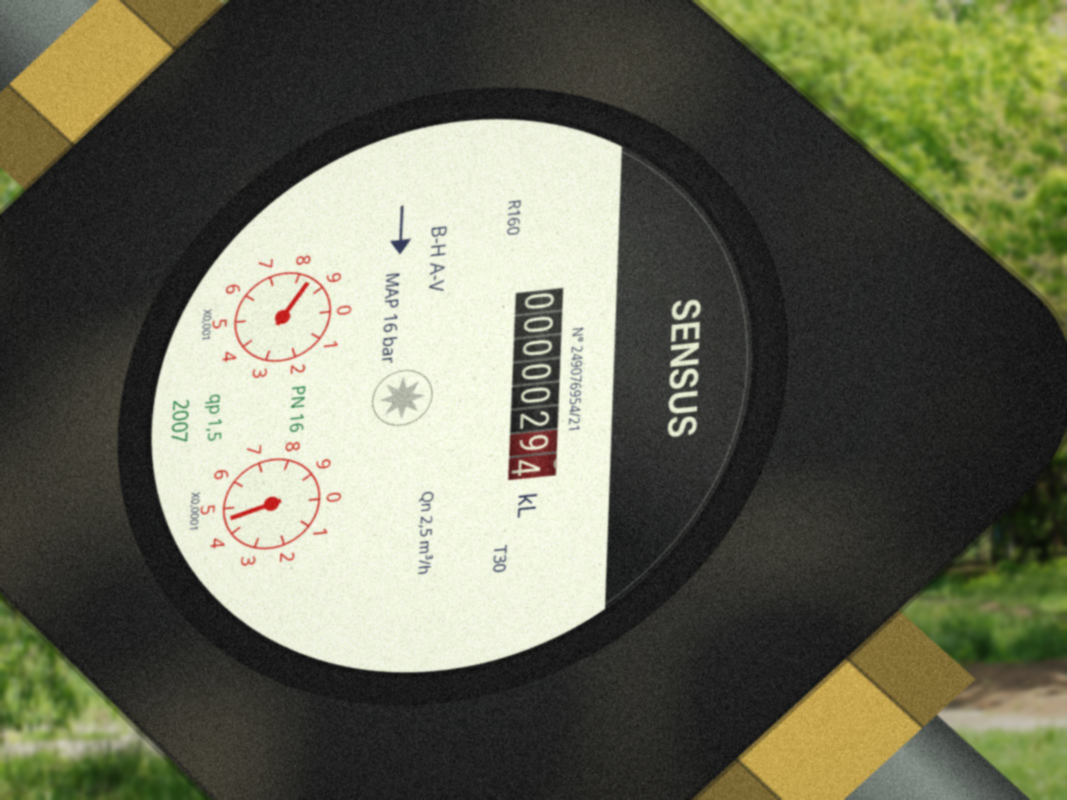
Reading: 2.9384 kL
